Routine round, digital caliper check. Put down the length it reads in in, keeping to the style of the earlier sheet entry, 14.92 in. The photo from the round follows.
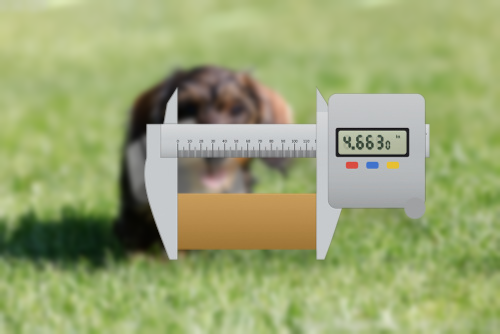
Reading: 4.6630 in
